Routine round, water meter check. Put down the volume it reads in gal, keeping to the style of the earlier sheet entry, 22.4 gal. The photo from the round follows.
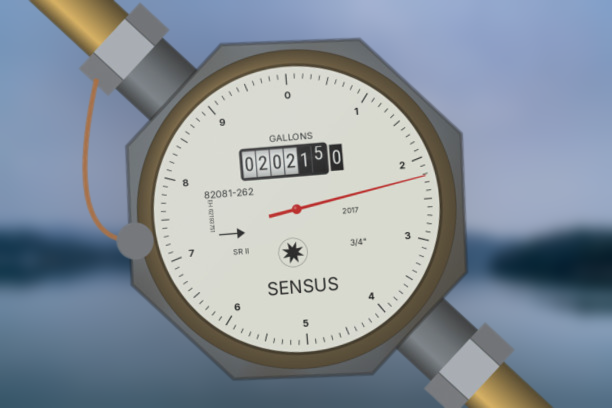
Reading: 202152.2 gal
